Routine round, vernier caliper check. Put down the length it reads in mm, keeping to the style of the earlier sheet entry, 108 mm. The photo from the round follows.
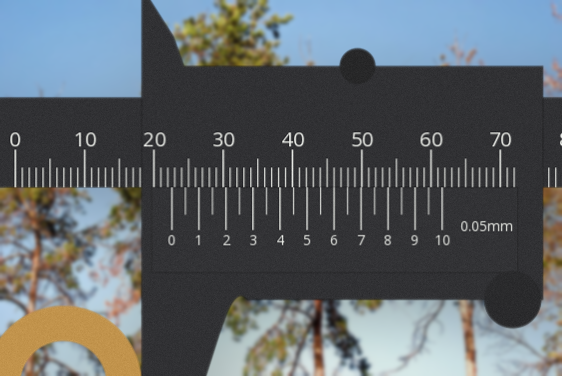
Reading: 22.6 mm
